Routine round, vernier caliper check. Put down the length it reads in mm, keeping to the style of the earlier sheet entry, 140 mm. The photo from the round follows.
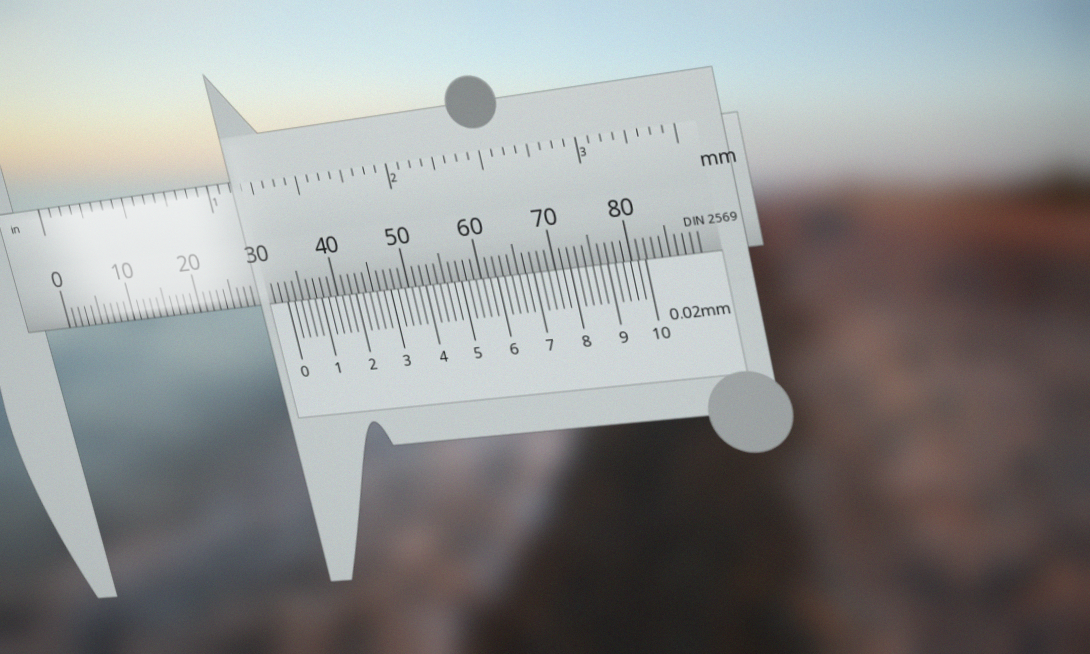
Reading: 32.8 mm
